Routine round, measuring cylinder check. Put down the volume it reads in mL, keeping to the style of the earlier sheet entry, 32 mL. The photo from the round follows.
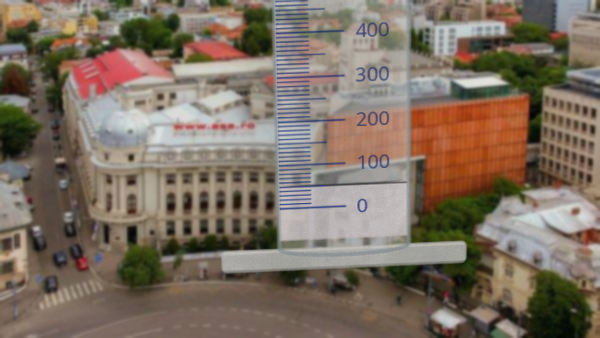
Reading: 50 mL
